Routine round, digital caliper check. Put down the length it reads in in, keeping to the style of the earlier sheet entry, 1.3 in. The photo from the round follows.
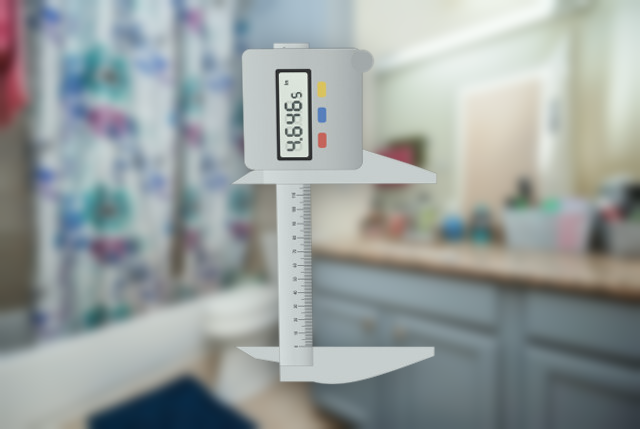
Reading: 4.6465 in
